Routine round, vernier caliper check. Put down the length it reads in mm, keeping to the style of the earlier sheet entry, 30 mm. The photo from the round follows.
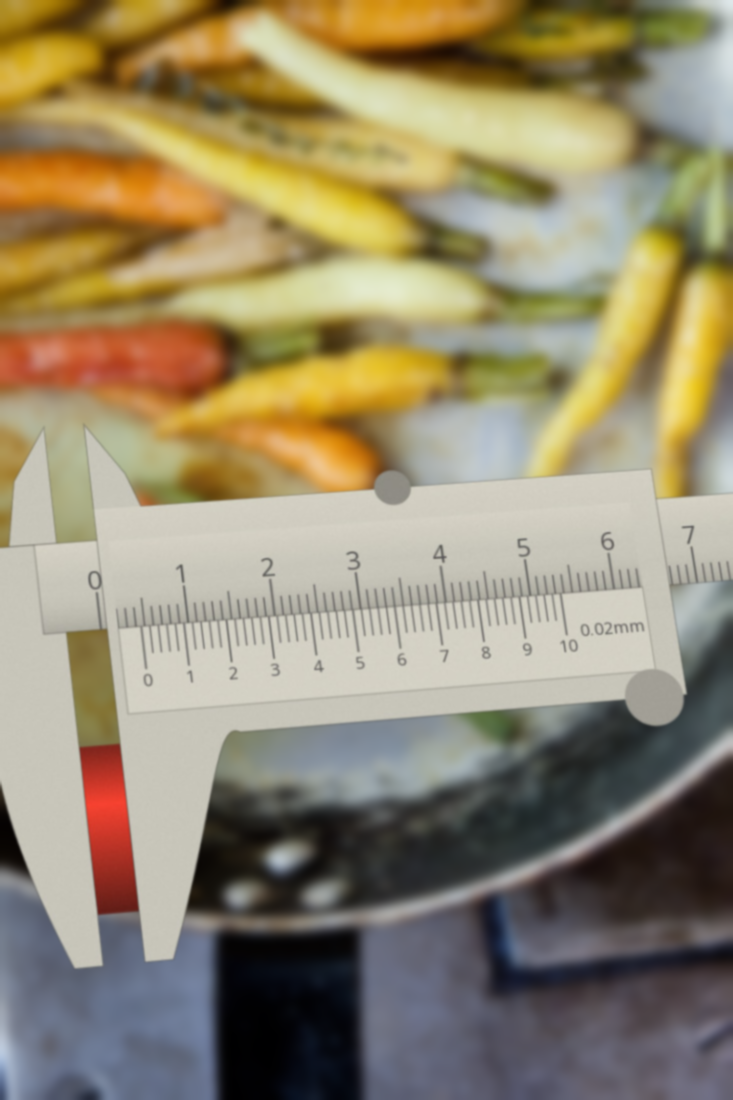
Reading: 4.6 mm
